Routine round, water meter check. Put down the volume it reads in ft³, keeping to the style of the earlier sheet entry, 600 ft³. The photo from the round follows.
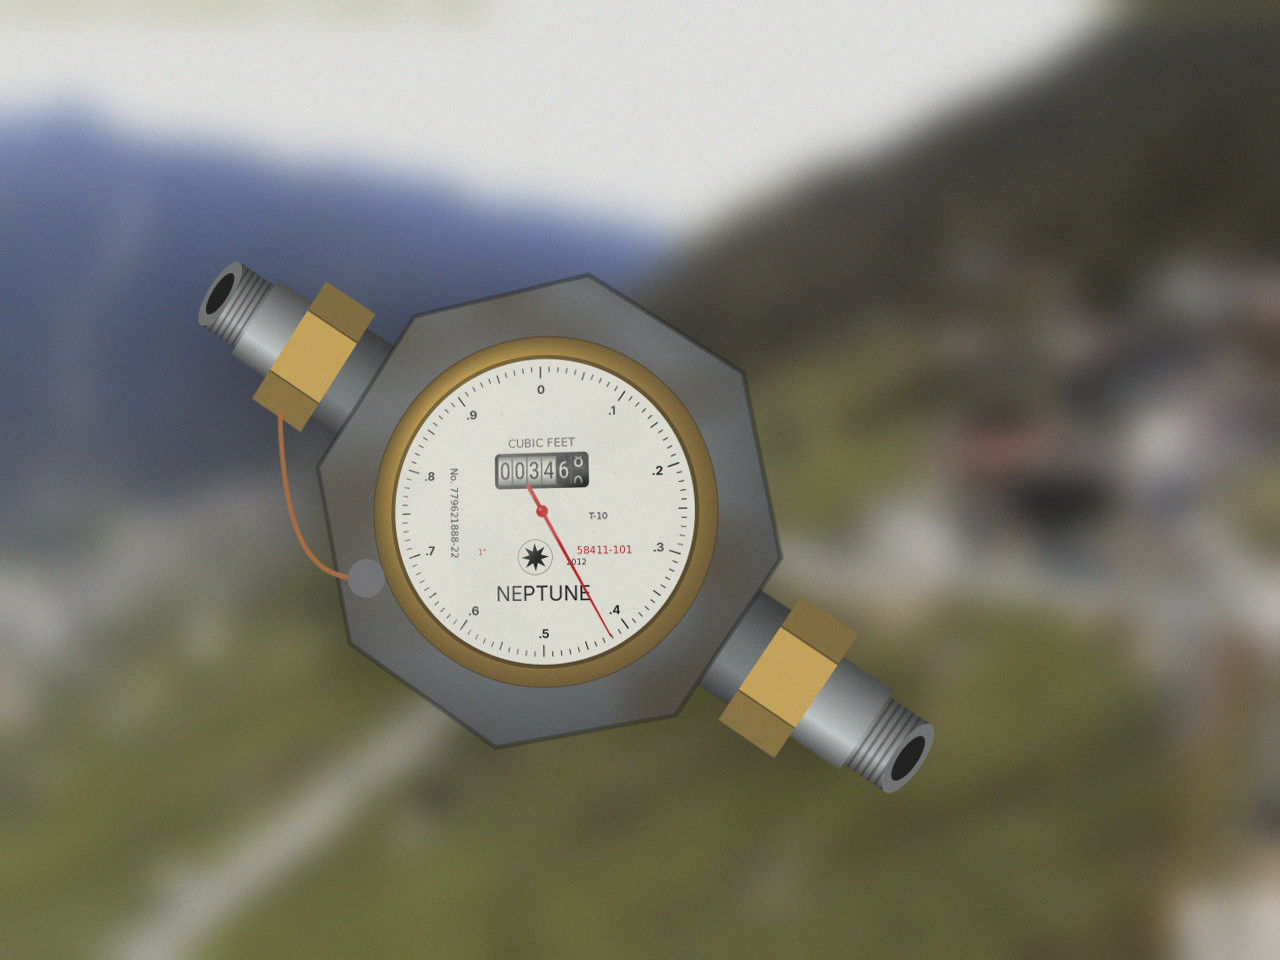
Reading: 3468.42 ft³
